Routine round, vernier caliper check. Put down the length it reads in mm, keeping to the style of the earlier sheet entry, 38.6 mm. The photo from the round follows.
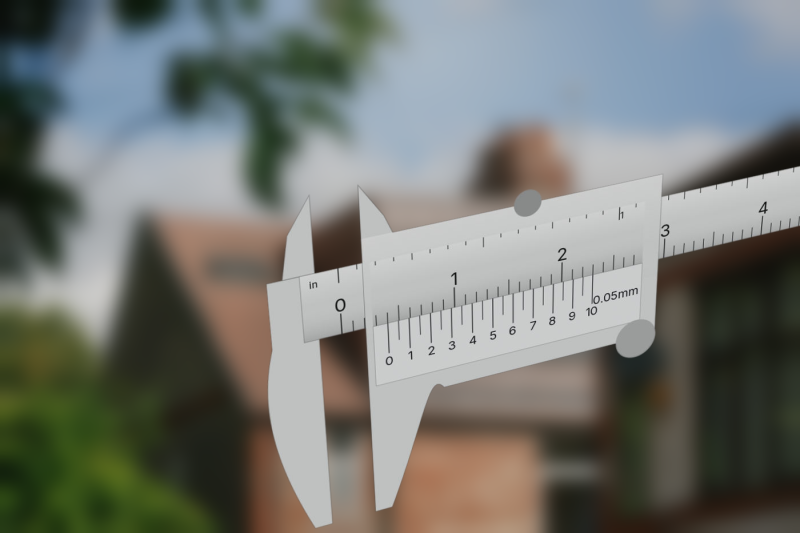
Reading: 4.0 mm
